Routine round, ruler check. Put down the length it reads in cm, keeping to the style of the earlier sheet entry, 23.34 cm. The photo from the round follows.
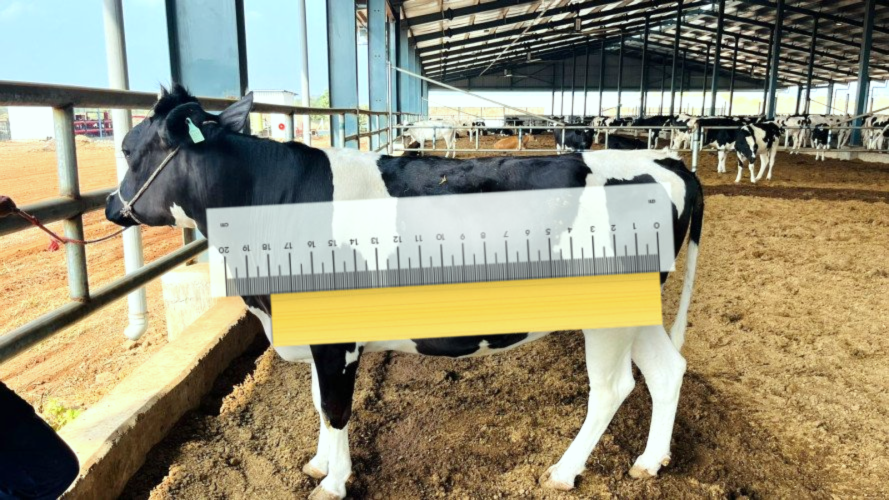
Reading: 18 cm
